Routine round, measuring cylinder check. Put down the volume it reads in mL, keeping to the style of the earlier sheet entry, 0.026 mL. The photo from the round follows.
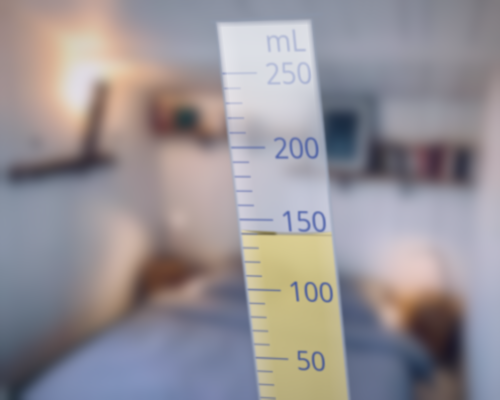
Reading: 140 mL
